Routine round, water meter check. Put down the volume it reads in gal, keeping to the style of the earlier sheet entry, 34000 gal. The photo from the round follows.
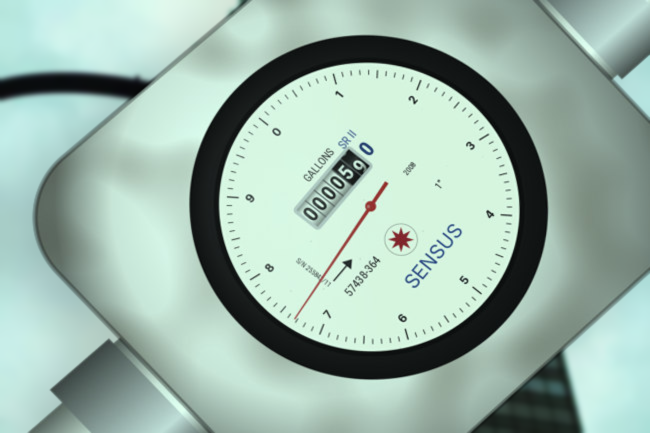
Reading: 587.3 gal
